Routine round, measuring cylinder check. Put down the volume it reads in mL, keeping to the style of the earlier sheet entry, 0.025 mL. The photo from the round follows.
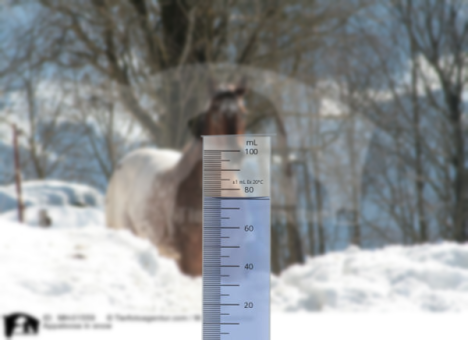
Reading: 75 mL
